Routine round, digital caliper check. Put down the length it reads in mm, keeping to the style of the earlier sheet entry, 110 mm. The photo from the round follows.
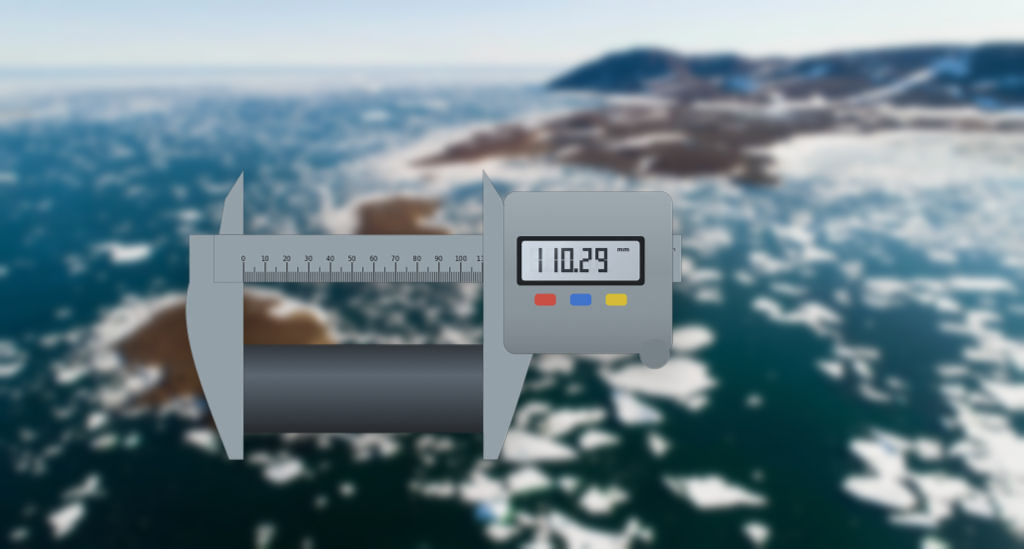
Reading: 110.29 mm
